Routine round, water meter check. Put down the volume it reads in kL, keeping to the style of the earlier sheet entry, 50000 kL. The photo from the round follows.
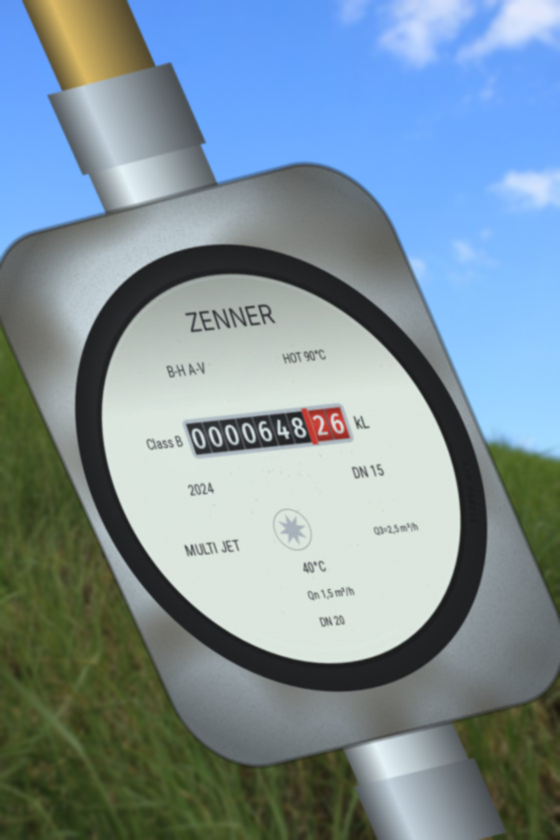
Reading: 648.26 kL
